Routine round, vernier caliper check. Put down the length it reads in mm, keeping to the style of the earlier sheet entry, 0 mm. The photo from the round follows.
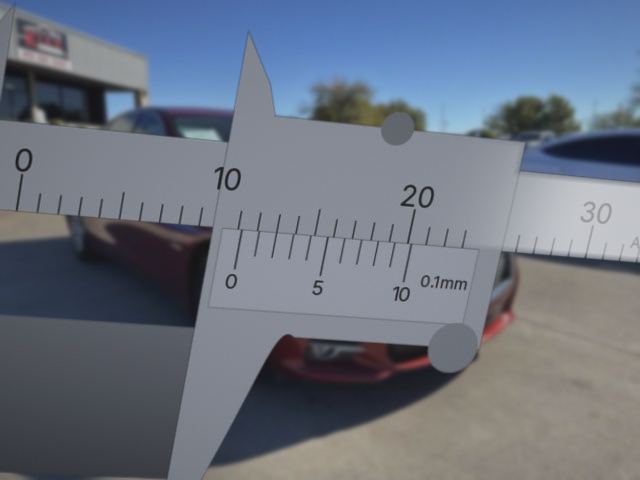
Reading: 11.2 mm
